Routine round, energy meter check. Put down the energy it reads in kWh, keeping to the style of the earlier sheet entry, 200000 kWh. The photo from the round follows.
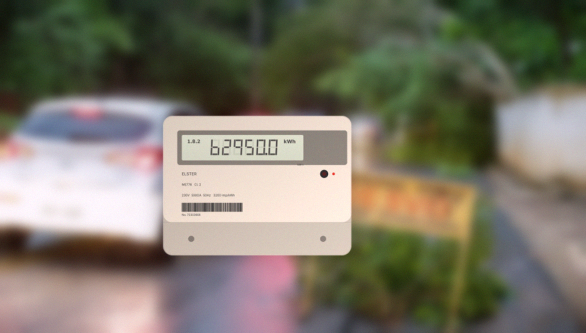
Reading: 62950.0 kWh
